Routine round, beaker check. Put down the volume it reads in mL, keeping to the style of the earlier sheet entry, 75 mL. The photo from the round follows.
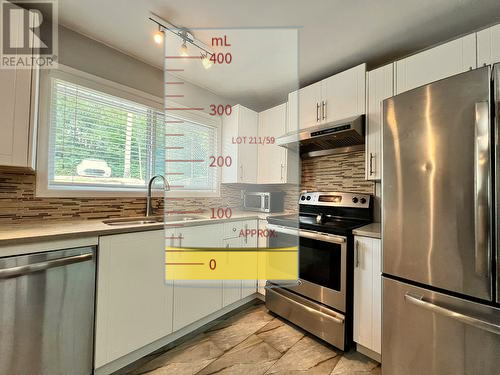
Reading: 25 mL
